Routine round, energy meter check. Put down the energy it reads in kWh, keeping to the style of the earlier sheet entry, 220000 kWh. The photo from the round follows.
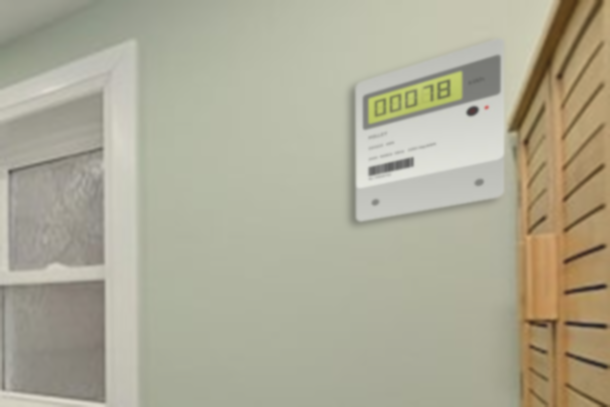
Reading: 78 kWh
